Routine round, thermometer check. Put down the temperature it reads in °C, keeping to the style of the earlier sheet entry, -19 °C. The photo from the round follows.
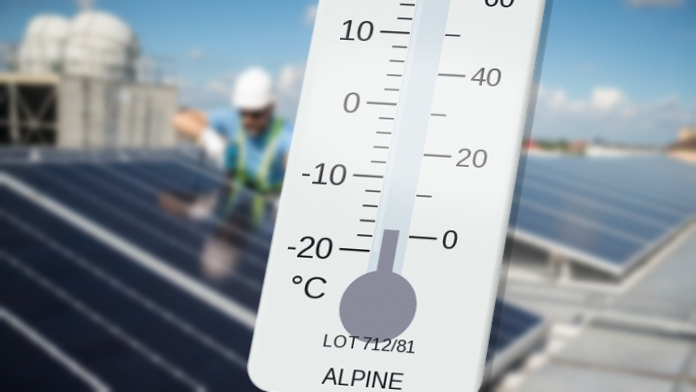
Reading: -17 °C
